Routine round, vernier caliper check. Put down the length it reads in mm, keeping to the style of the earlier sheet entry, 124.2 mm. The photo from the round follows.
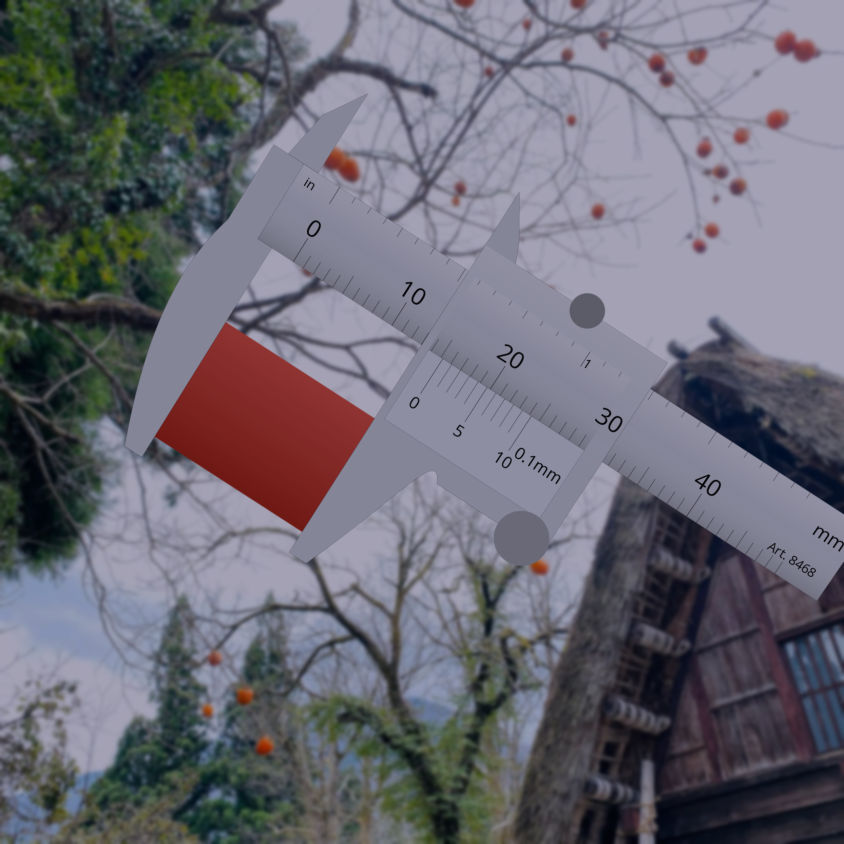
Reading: 15.2 mm
